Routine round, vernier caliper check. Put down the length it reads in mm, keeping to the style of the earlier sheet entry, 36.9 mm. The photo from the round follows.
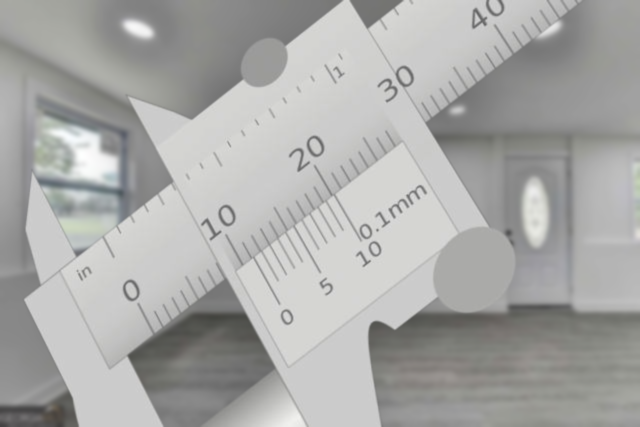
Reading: 11.2 mm
